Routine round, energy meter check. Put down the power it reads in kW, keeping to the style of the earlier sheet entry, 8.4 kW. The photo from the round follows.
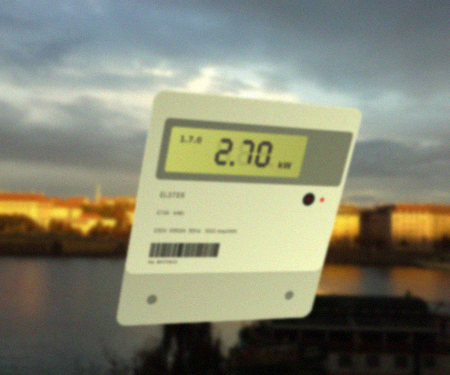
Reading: 2.70 kW
